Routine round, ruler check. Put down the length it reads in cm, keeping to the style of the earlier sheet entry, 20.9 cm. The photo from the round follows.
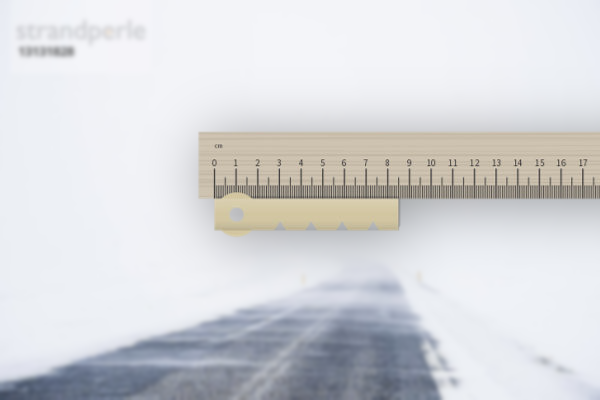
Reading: 8.5 cm
